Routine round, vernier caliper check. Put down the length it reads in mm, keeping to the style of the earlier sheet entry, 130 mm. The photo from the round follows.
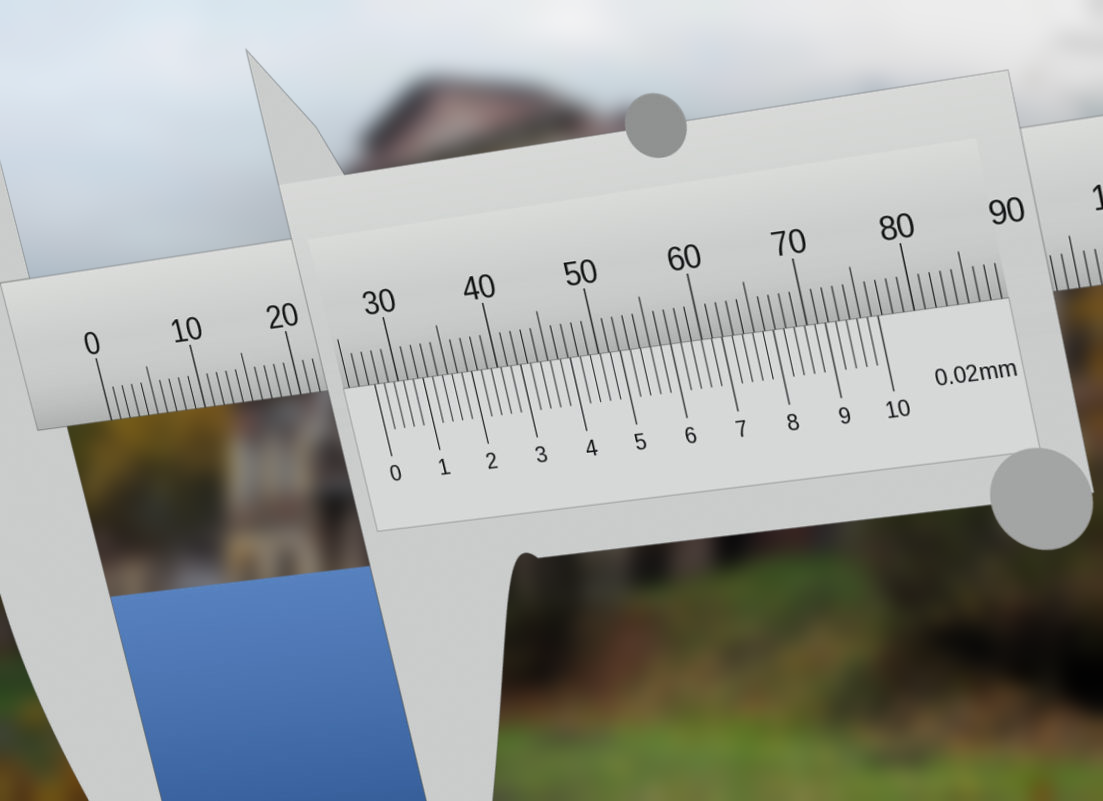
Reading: 27.6 mm
